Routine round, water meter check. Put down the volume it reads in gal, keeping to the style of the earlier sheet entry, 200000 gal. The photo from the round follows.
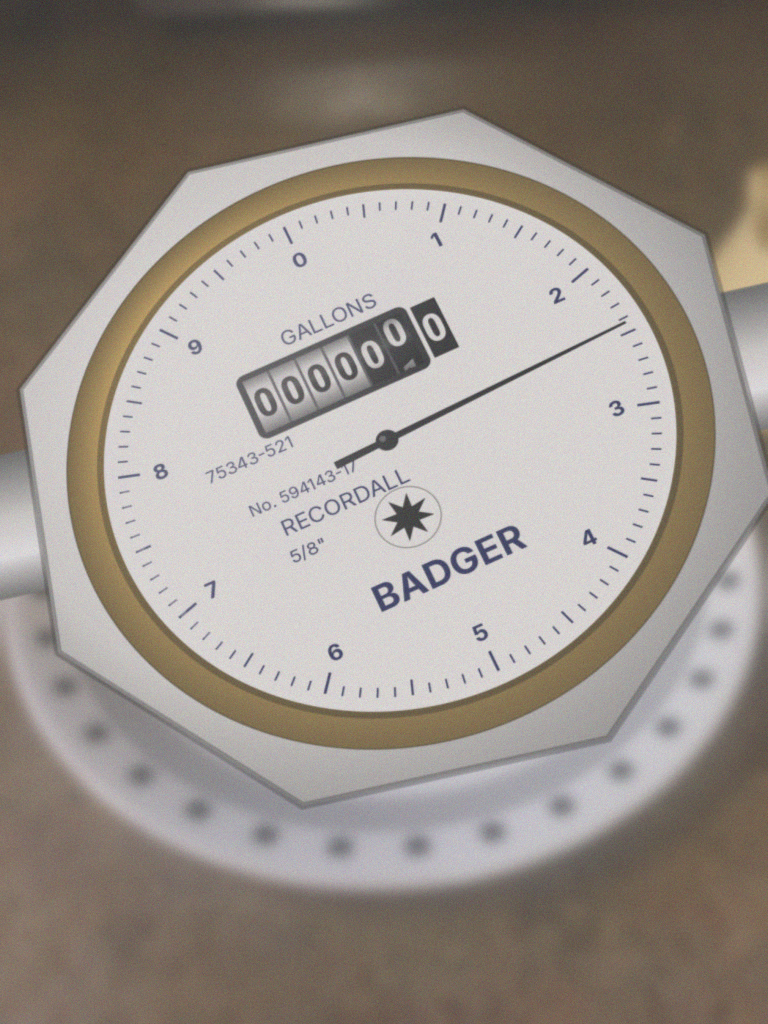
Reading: 2.4 gal
